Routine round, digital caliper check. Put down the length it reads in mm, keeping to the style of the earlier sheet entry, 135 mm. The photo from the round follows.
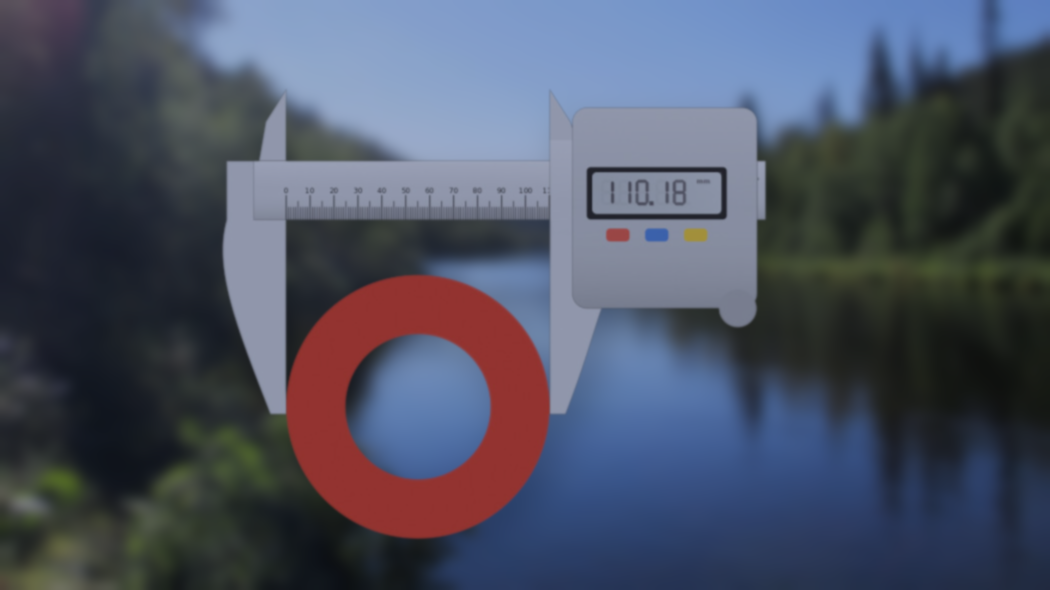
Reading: 110.18 mm
